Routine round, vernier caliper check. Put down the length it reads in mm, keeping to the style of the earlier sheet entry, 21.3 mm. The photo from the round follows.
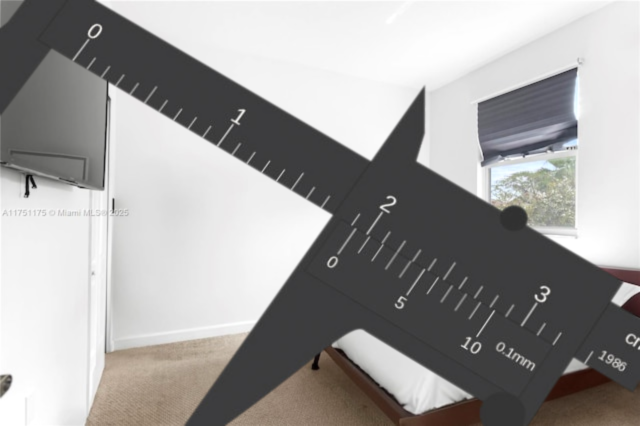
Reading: 19.3 mm
